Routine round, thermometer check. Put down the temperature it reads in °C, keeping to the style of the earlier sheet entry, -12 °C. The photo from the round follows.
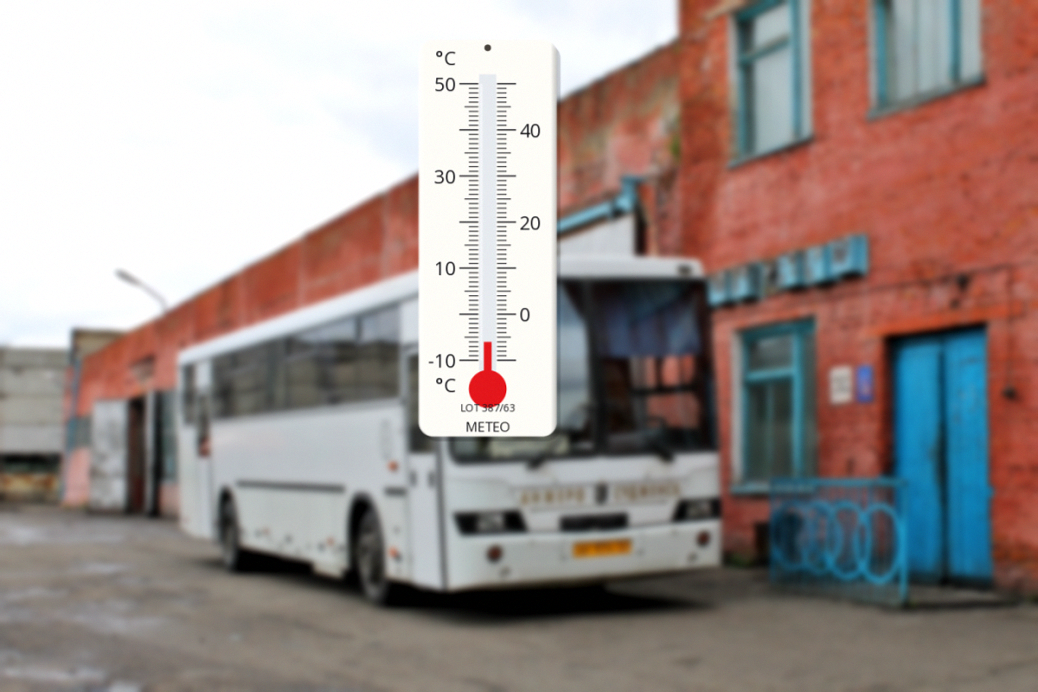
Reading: -6 °C
